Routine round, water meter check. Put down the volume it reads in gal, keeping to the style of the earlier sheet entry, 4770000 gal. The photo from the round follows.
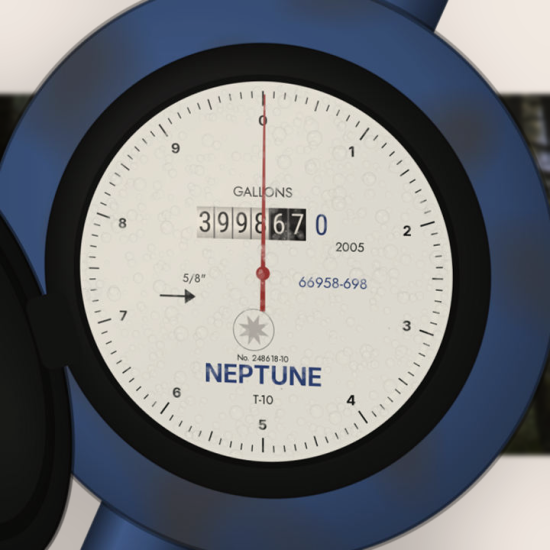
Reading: 3998670.0 gal
